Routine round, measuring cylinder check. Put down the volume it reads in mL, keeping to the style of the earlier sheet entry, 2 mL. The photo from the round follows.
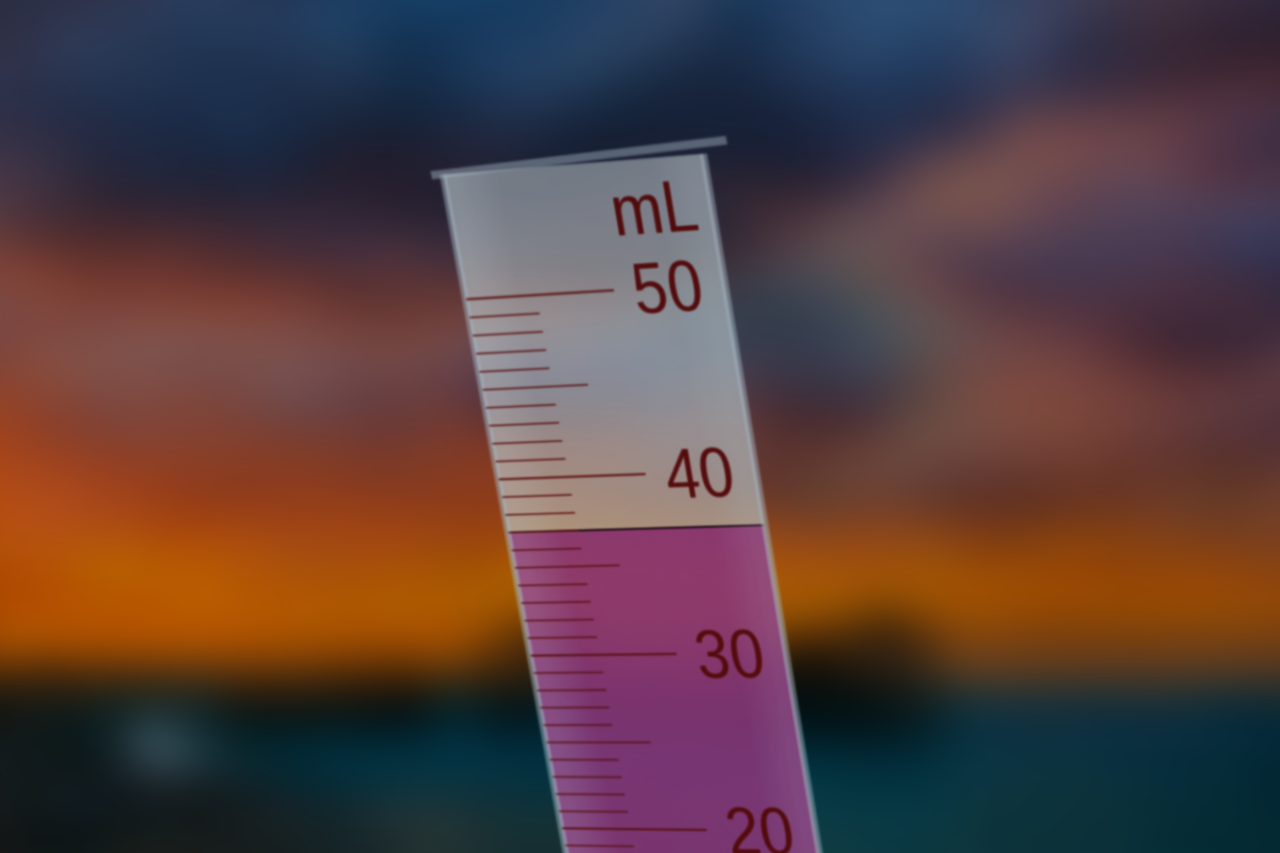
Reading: 37 mL
